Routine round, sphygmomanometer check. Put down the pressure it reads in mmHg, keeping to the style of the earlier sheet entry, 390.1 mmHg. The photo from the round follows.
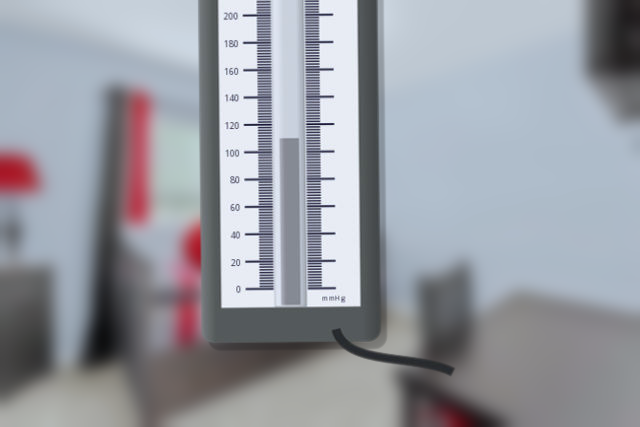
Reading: 110 mmHg
